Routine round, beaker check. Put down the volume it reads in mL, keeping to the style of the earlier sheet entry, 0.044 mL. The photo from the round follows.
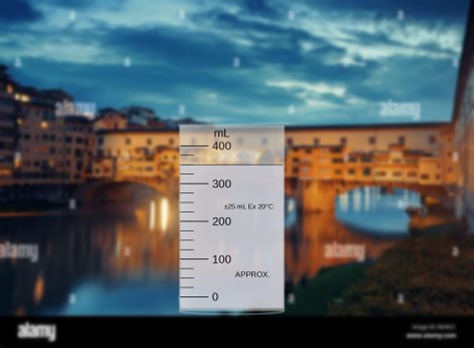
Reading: 350 mL
